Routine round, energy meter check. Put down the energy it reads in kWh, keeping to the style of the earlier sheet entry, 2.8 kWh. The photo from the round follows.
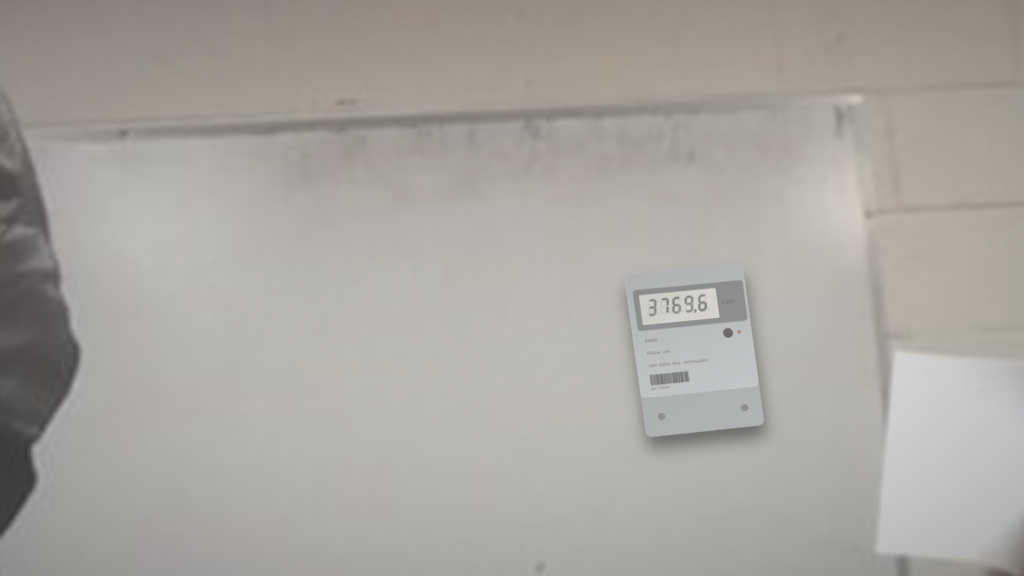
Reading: 3769.6 kWh
